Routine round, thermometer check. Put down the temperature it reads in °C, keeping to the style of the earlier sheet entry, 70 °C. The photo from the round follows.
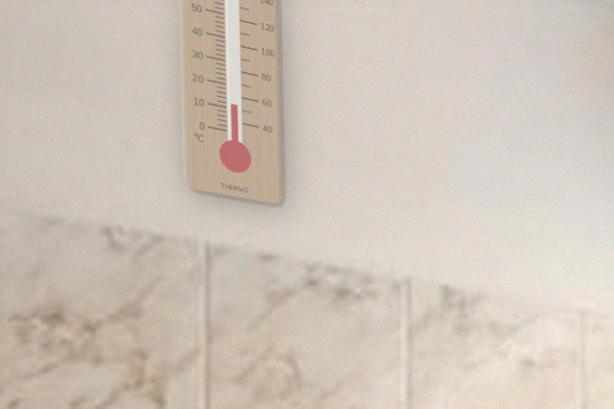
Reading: 12 °C
